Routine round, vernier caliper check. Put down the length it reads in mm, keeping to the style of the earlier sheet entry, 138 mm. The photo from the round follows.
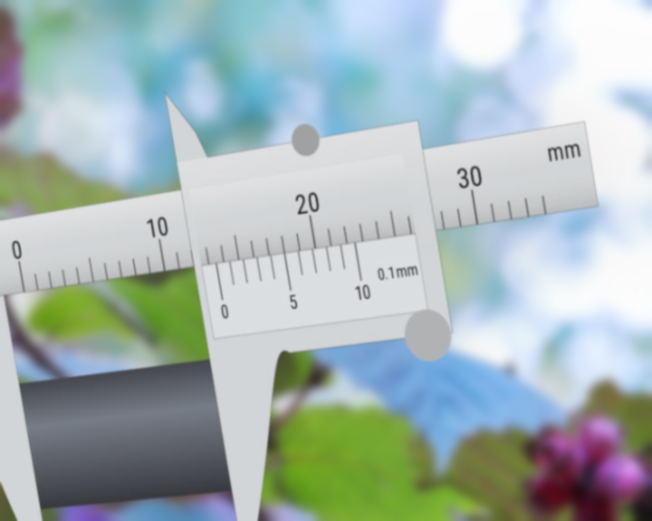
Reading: 13.5 mm
